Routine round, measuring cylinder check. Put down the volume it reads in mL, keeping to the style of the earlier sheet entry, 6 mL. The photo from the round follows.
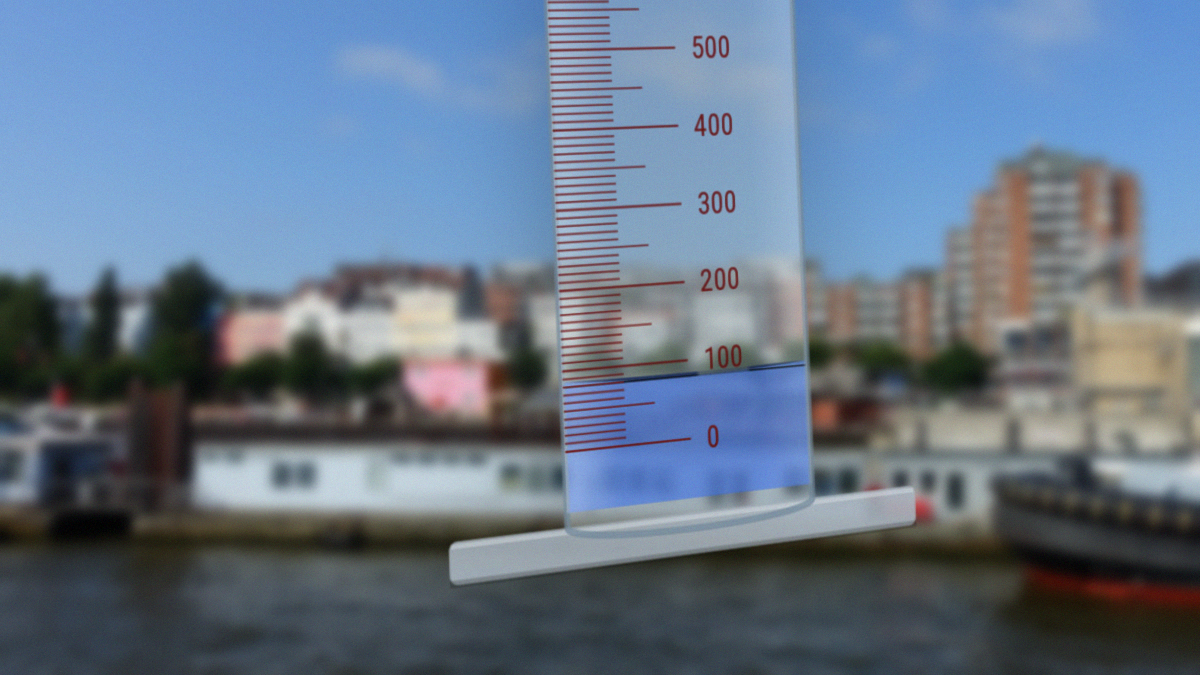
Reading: 80 mL
